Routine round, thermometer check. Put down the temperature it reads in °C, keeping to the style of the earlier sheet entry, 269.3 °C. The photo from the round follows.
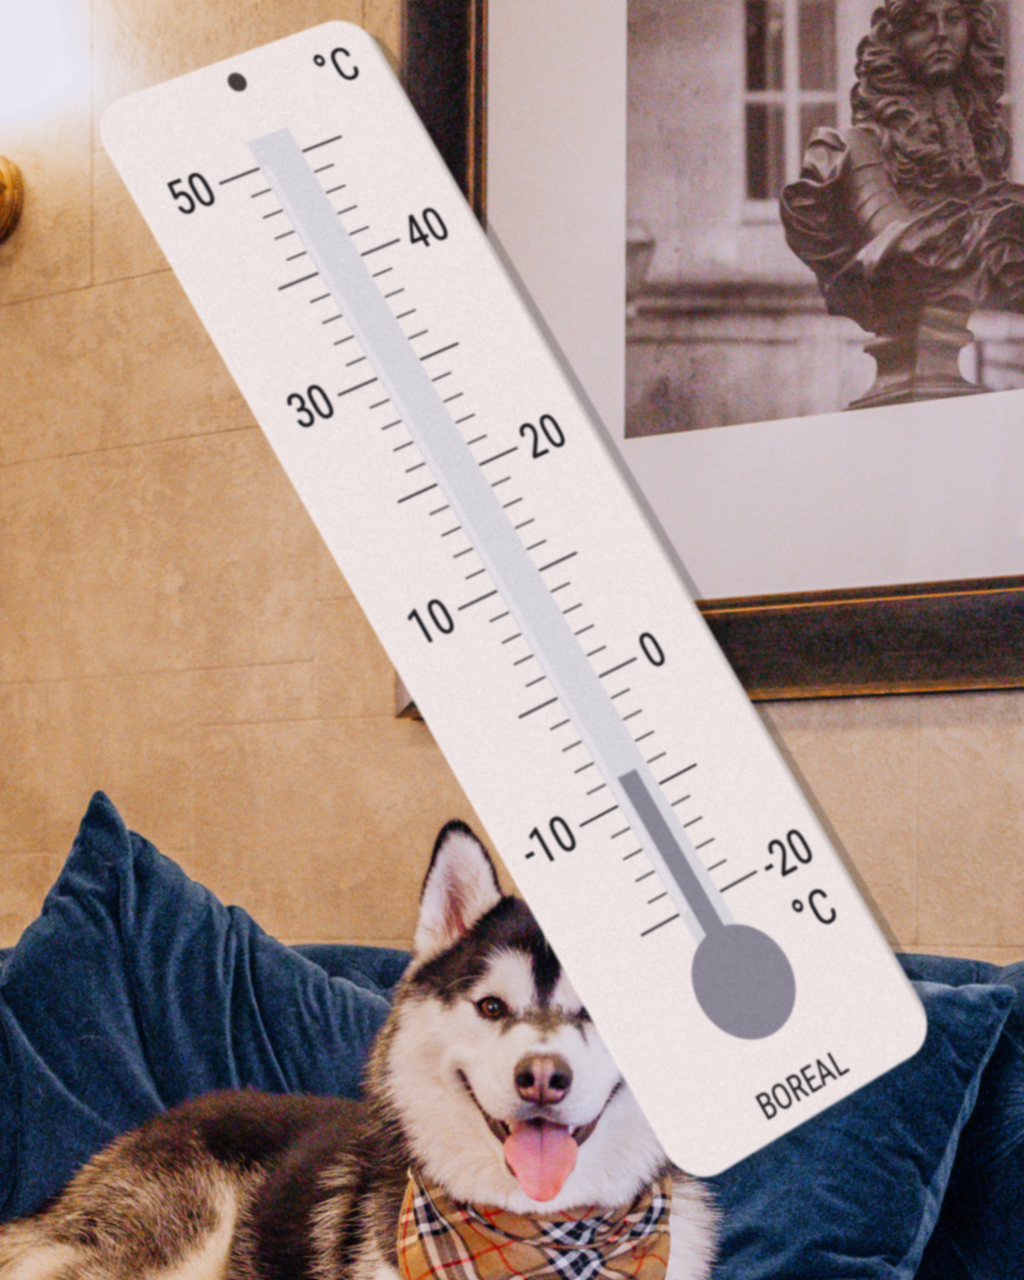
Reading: -8 °C
